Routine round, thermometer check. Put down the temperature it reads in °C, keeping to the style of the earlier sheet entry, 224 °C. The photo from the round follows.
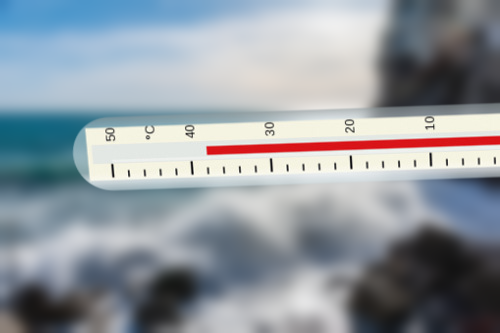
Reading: 38 °C
